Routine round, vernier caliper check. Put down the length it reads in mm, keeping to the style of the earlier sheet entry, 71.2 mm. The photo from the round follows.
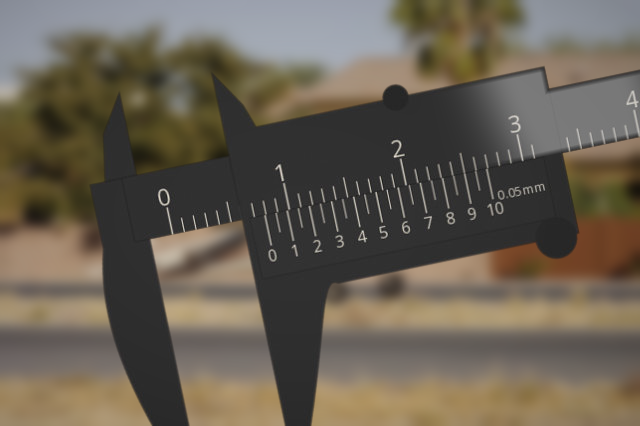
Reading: 7.9 mm
